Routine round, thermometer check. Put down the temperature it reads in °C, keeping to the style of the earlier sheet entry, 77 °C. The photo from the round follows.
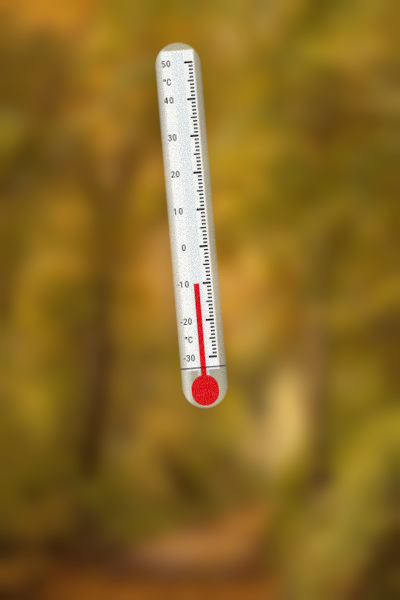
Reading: -10 °C
